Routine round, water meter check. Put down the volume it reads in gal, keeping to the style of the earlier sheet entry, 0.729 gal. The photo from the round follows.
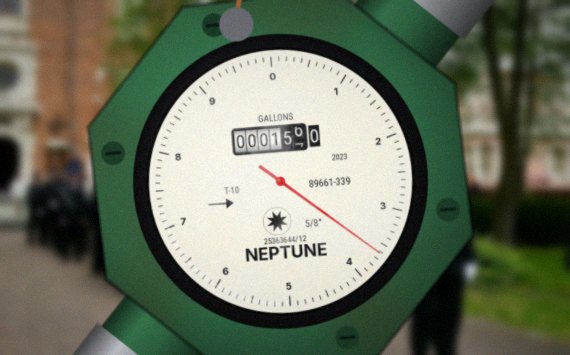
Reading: 1563.6 gal
